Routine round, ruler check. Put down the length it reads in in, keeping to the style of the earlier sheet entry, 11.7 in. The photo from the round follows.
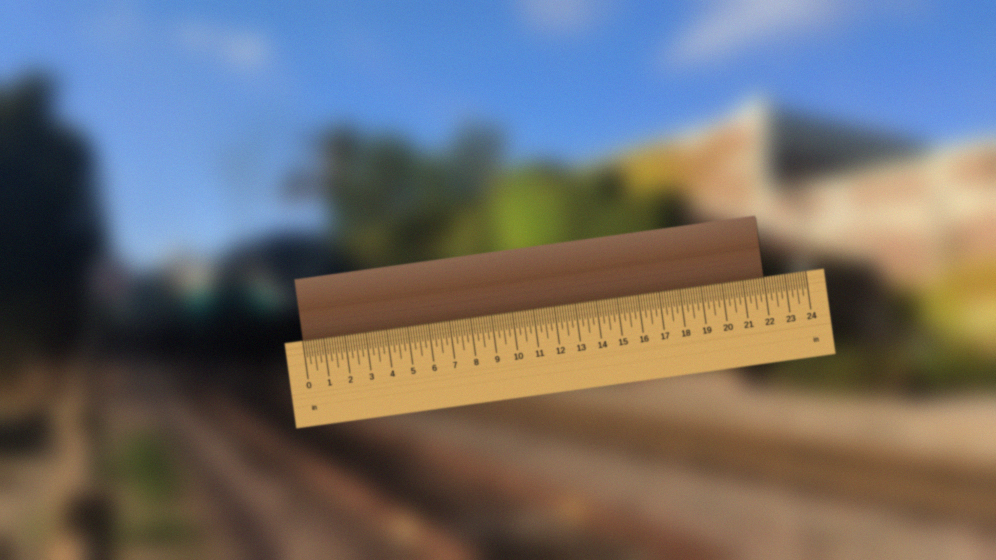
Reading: 22 in
